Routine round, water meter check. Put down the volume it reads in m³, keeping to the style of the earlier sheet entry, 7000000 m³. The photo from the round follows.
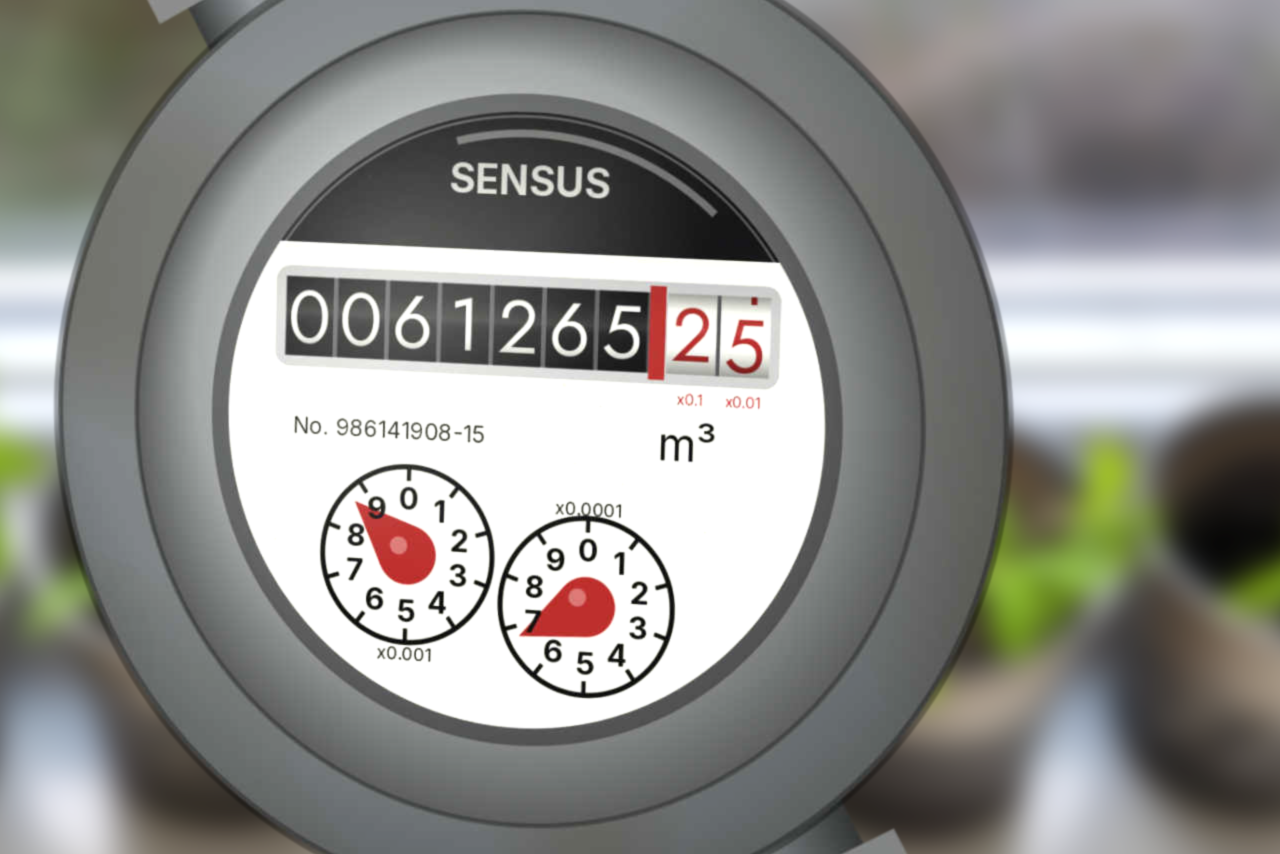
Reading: 61265.2486 m³
